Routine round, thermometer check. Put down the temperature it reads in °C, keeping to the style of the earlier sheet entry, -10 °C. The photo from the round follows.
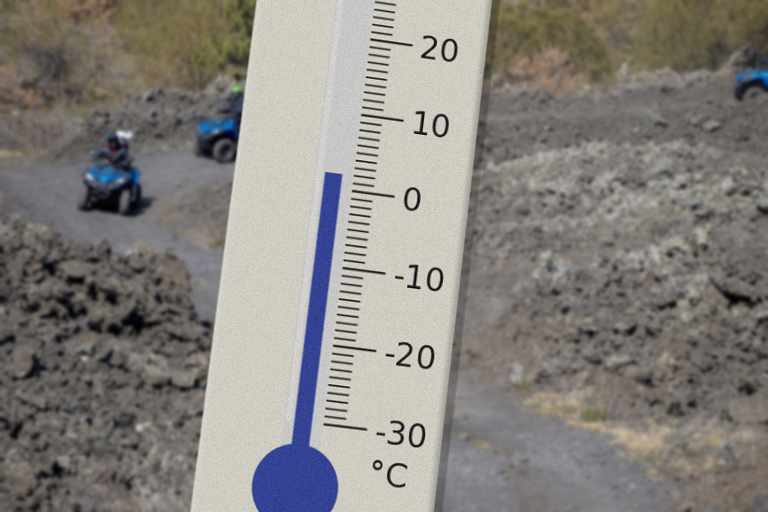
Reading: 2 °C
